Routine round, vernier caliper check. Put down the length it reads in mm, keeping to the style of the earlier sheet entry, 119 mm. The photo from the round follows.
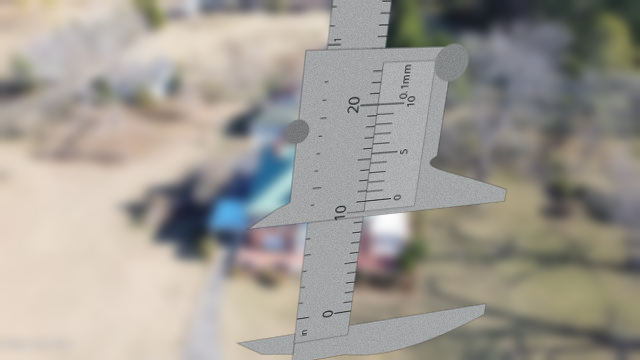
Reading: 11.0 mm
